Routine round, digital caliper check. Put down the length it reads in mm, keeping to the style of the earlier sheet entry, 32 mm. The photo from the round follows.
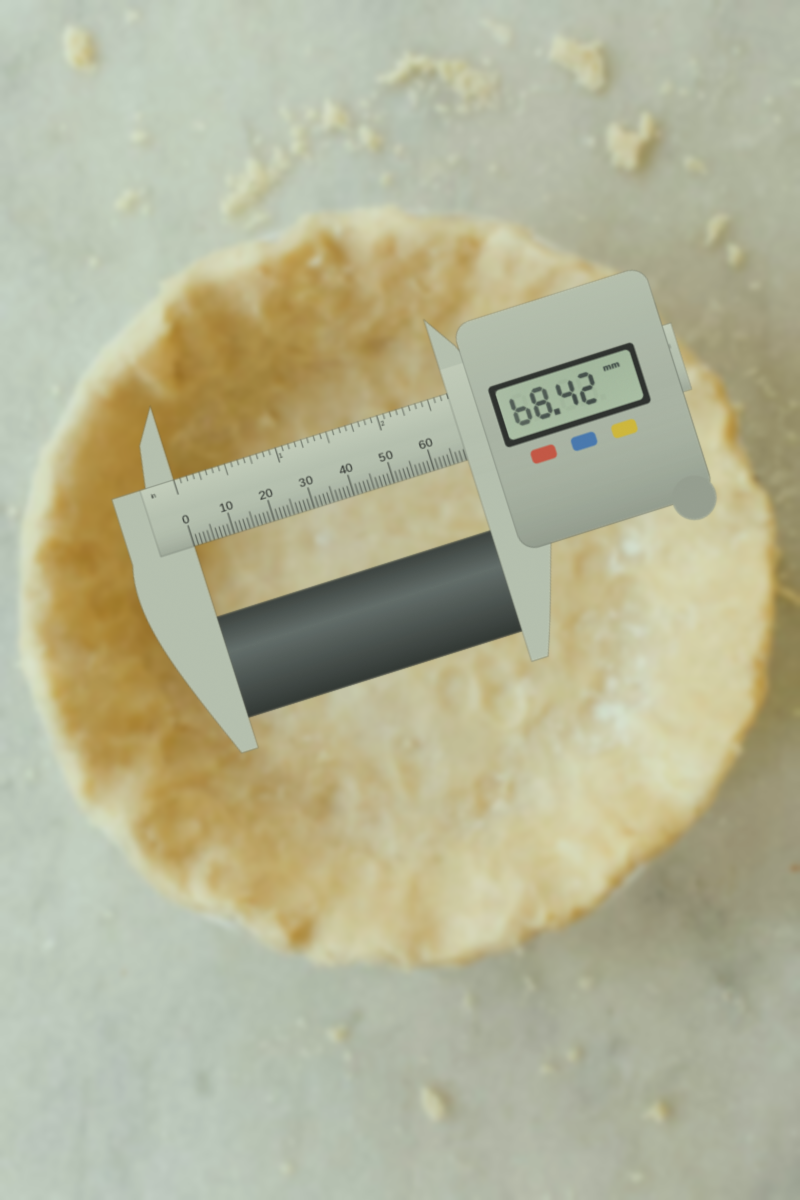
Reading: 68.42 mm
